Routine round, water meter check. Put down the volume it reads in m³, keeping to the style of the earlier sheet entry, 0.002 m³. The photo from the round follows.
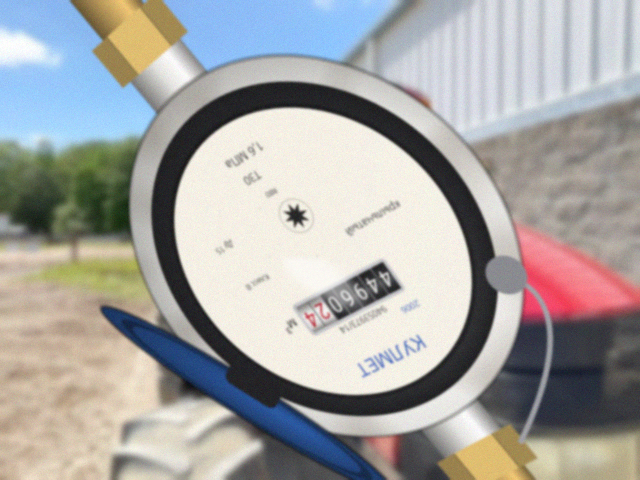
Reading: 44960.24 m³
